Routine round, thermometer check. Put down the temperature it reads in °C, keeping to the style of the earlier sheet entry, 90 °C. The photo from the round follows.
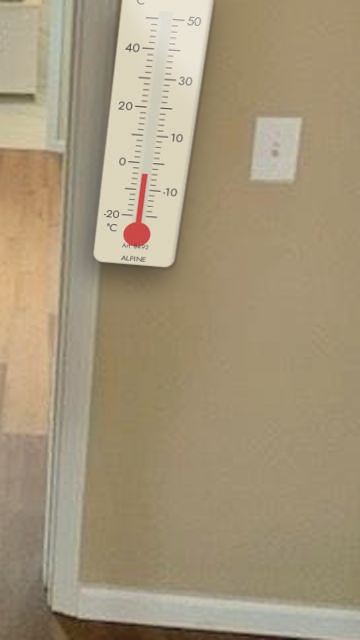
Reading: -4 °C
